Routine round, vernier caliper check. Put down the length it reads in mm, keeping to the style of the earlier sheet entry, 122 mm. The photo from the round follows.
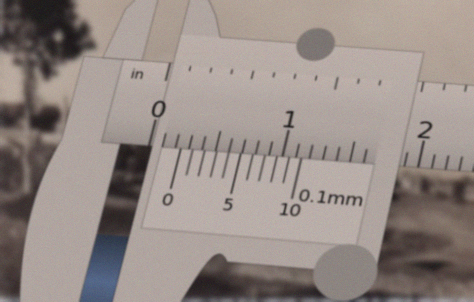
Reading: 2.4 mm
